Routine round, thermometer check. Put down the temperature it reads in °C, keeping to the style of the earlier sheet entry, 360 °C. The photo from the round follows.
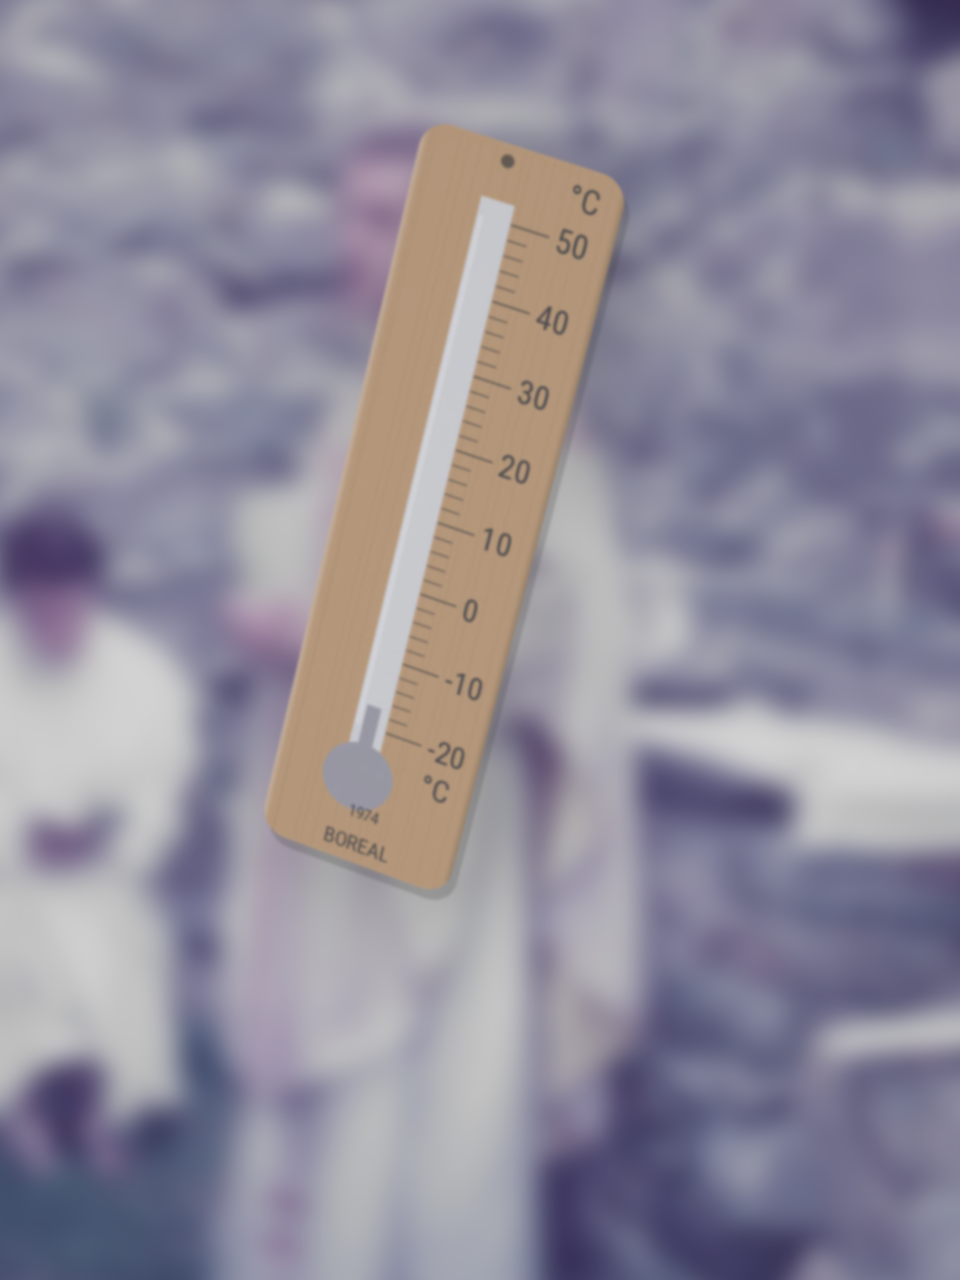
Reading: -17 °C
